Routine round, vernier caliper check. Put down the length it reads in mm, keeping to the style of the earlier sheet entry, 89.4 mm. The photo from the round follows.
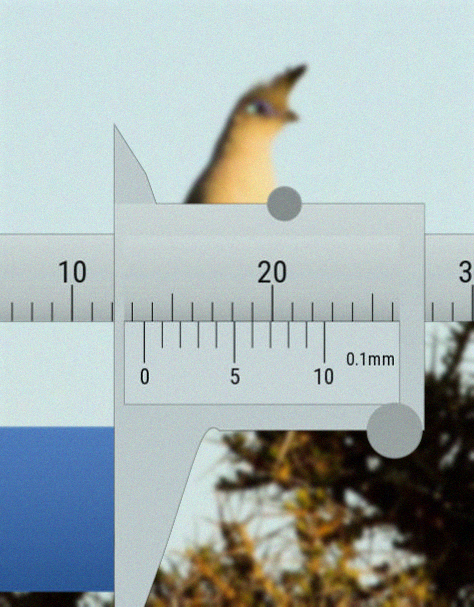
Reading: 13.6 mm
